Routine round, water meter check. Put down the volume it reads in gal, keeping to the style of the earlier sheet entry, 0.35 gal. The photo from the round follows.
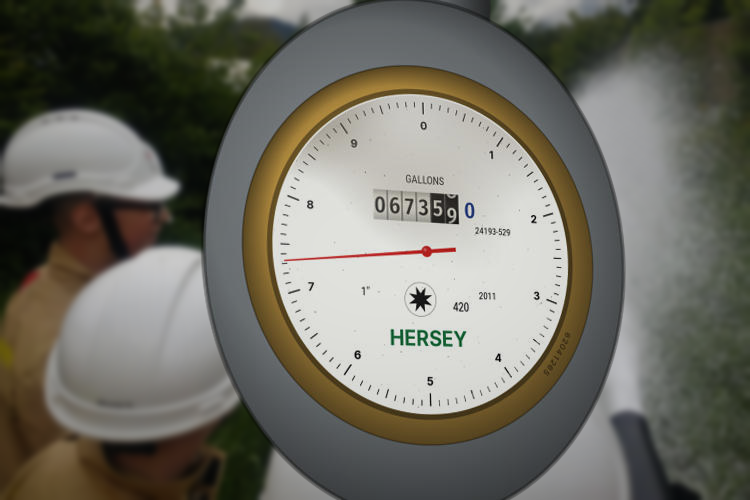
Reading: 673587.3 gal
